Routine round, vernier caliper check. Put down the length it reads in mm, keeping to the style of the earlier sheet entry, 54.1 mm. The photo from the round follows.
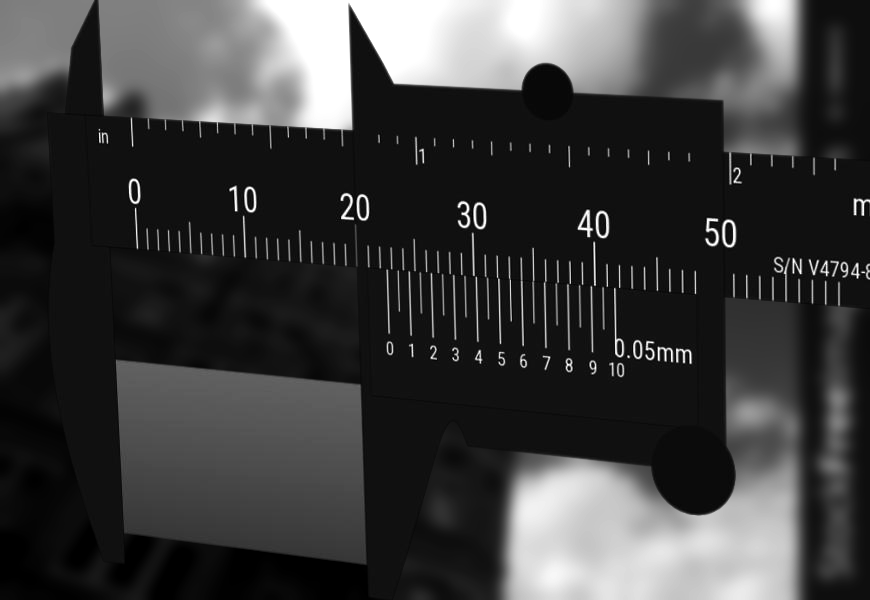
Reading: 22.6 mm
